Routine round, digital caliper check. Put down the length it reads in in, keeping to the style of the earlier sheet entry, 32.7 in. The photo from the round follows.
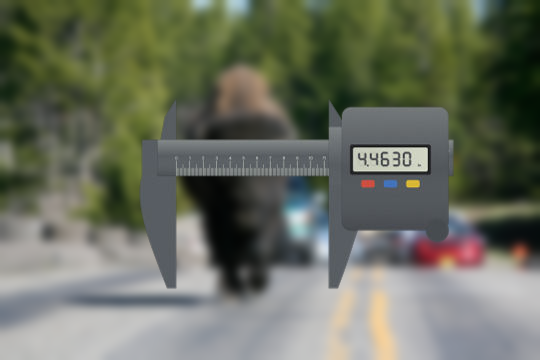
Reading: 4.4630 in
